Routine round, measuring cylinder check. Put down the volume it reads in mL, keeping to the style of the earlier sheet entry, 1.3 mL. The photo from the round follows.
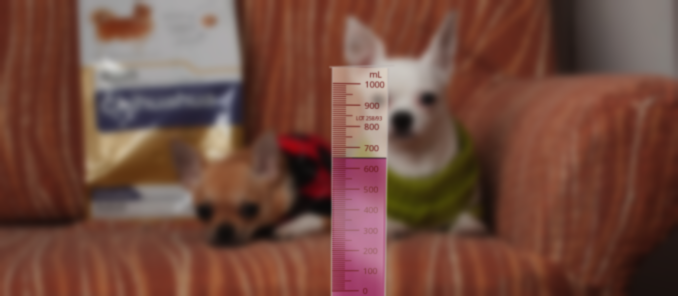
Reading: 650 mL
